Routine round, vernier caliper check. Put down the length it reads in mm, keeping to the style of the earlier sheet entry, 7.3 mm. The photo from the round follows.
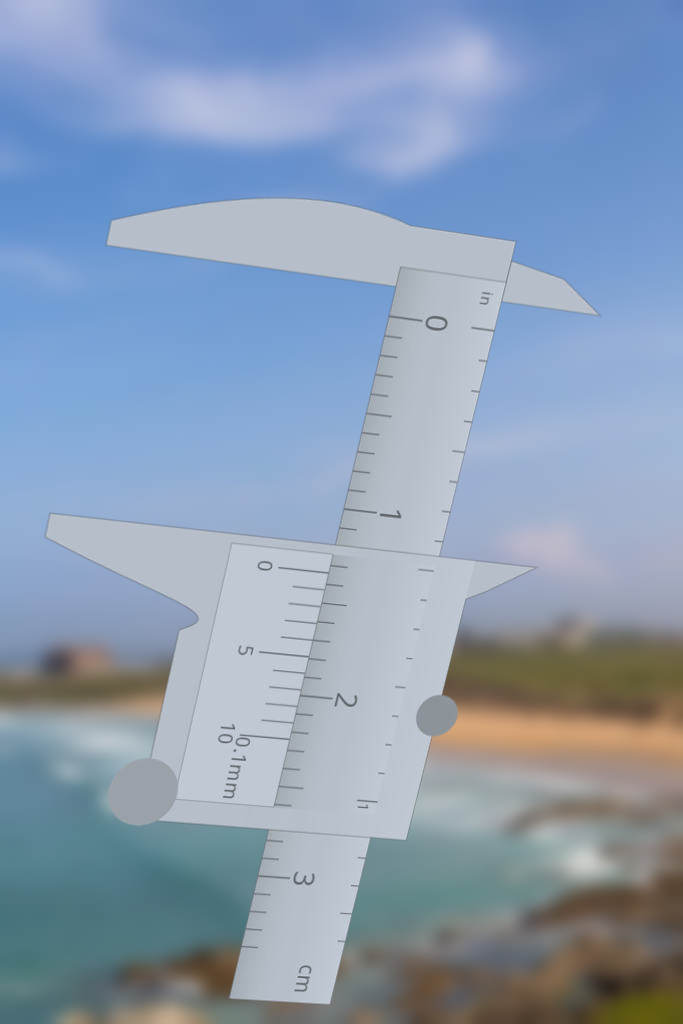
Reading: 13.4 mm
